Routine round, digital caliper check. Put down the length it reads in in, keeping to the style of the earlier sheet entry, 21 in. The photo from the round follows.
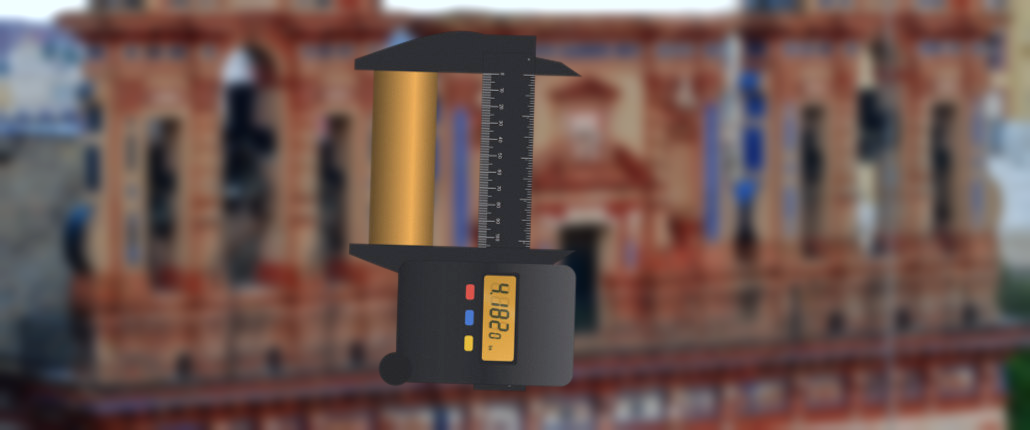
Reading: 4.1820 in
